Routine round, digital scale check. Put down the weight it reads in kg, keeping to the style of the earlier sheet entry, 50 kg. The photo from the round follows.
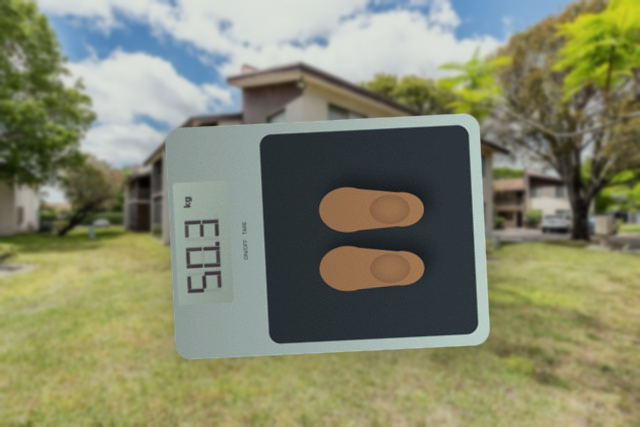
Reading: 50.3 kg
